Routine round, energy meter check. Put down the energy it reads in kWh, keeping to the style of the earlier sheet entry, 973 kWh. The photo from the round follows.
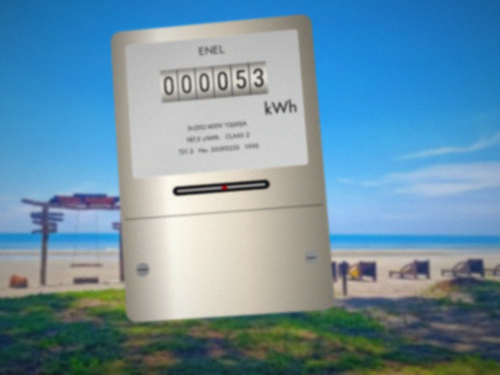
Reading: 53 kWh
